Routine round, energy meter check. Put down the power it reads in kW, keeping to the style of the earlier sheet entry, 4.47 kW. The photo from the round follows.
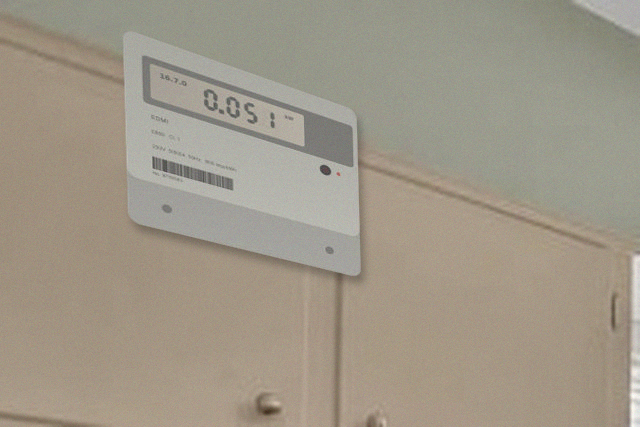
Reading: 0.051 kW
